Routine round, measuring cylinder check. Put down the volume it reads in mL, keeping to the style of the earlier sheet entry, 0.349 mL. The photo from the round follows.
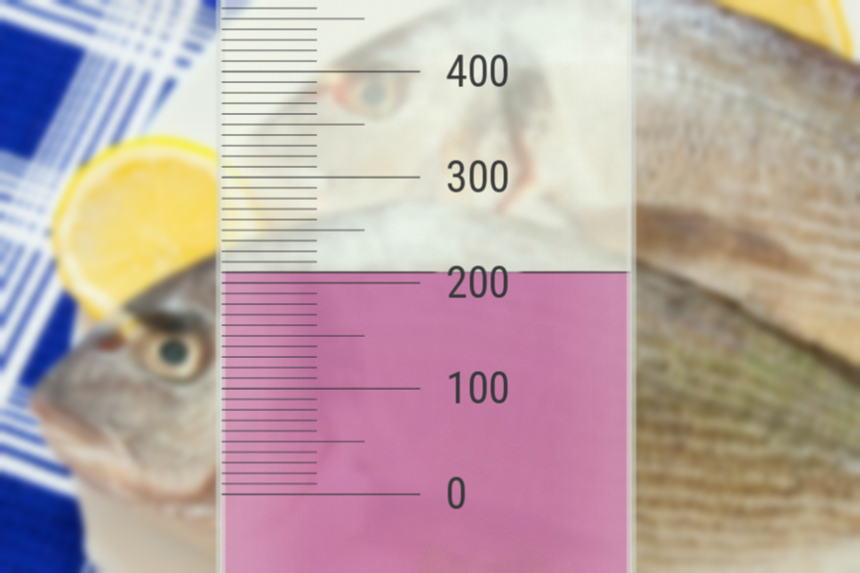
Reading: 210 mL
